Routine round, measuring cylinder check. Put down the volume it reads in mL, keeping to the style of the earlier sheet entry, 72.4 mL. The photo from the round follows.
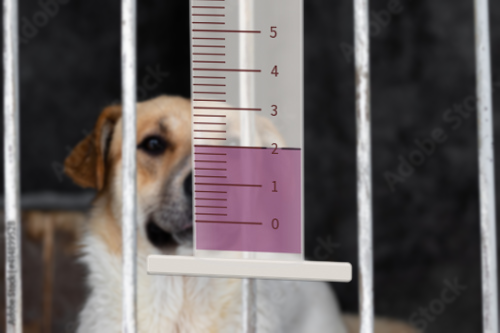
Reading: 2 mL
